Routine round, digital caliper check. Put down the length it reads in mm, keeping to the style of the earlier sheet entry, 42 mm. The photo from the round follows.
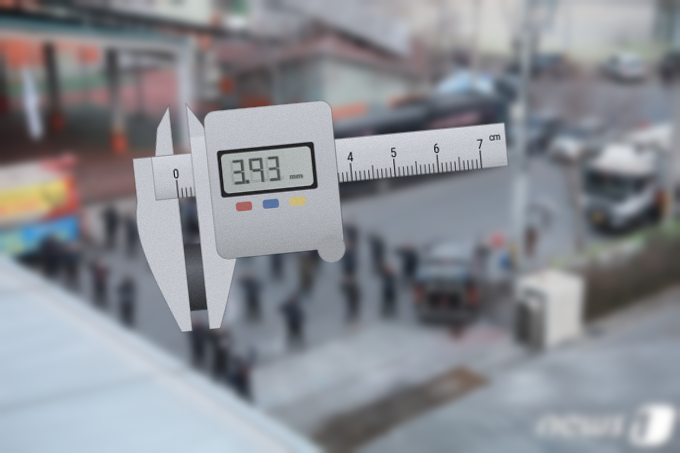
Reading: 3.93 mm
